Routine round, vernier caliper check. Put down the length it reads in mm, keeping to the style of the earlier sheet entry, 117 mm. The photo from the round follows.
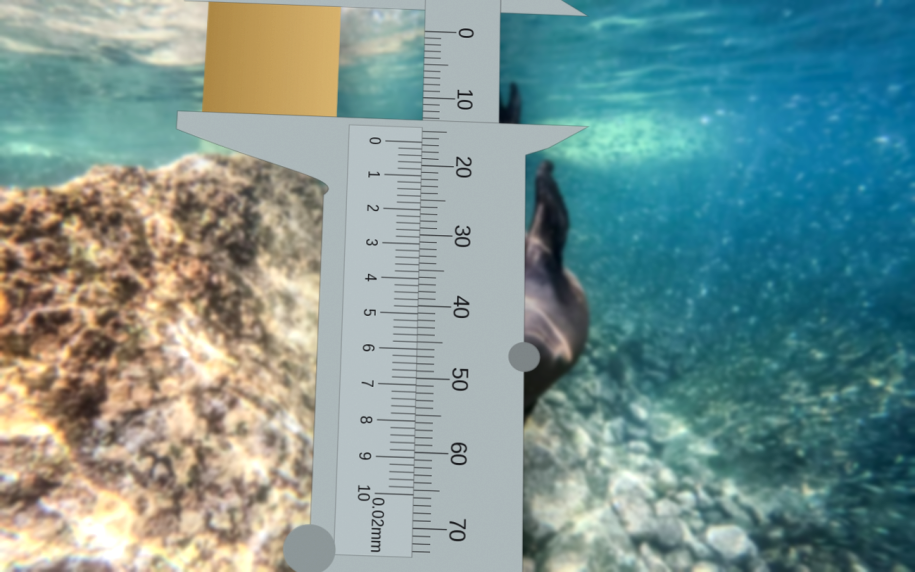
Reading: 16.6 mm
